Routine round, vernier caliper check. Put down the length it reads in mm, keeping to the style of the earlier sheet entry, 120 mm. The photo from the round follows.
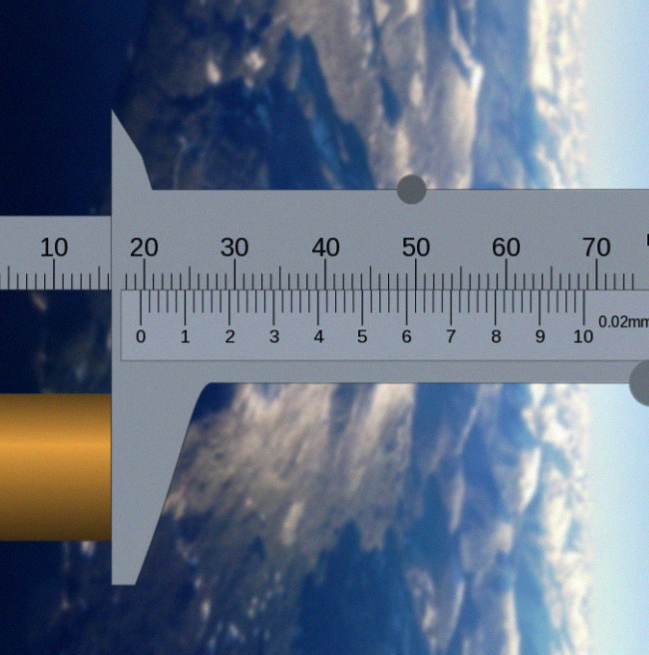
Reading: 19.6 mm
